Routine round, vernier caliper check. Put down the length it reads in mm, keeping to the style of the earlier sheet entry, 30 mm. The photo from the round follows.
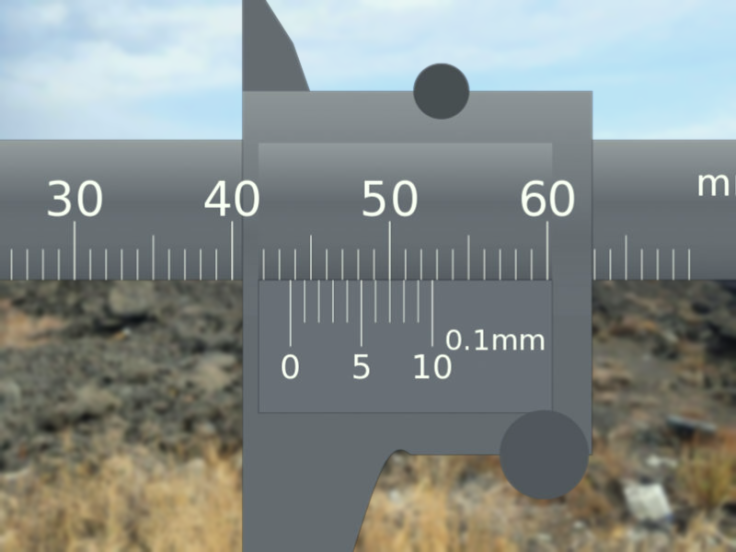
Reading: 43.7 mm
